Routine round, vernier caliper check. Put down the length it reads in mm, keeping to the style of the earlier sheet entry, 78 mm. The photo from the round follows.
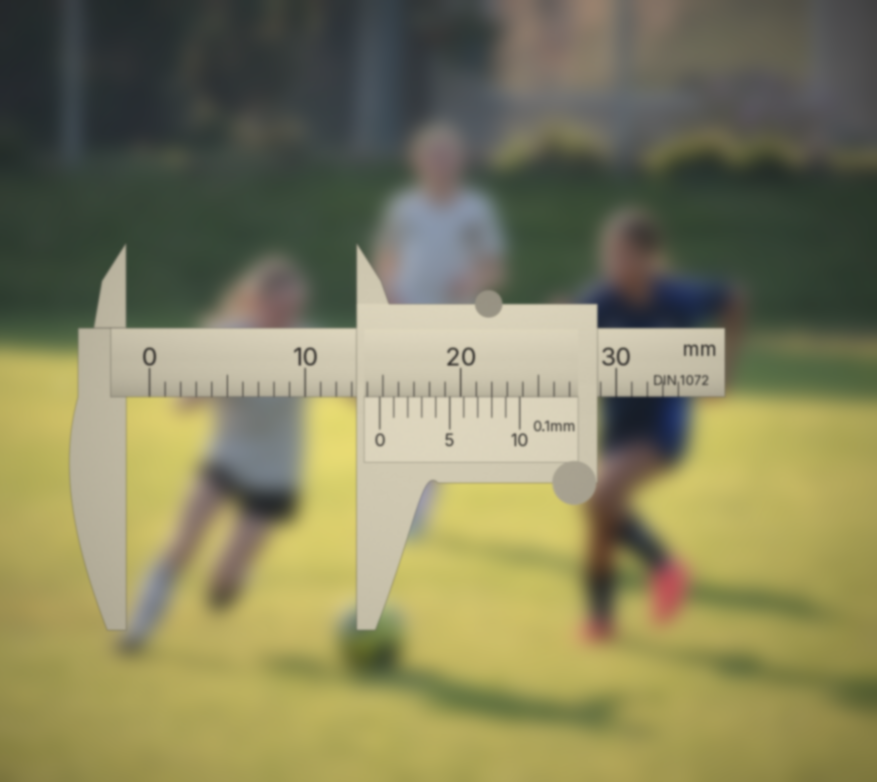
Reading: 14.8 mm
